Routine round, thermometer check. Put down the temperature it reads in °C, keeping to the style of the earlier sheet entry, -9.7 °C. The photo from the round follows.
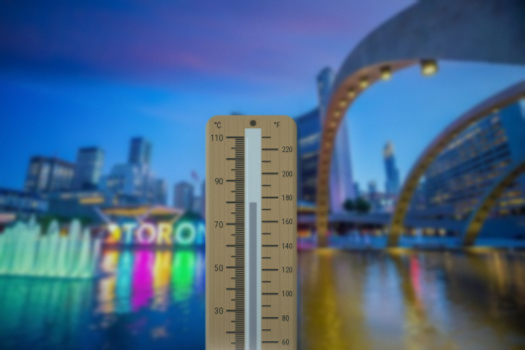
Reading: 80 °C
